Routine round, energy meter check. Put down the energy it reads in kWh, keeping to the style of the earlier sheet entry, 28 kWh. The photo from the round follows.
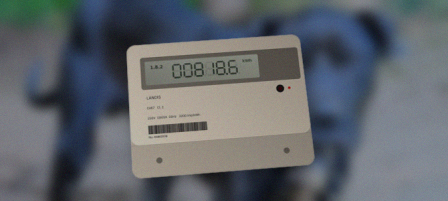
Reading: 818.6 kWh
